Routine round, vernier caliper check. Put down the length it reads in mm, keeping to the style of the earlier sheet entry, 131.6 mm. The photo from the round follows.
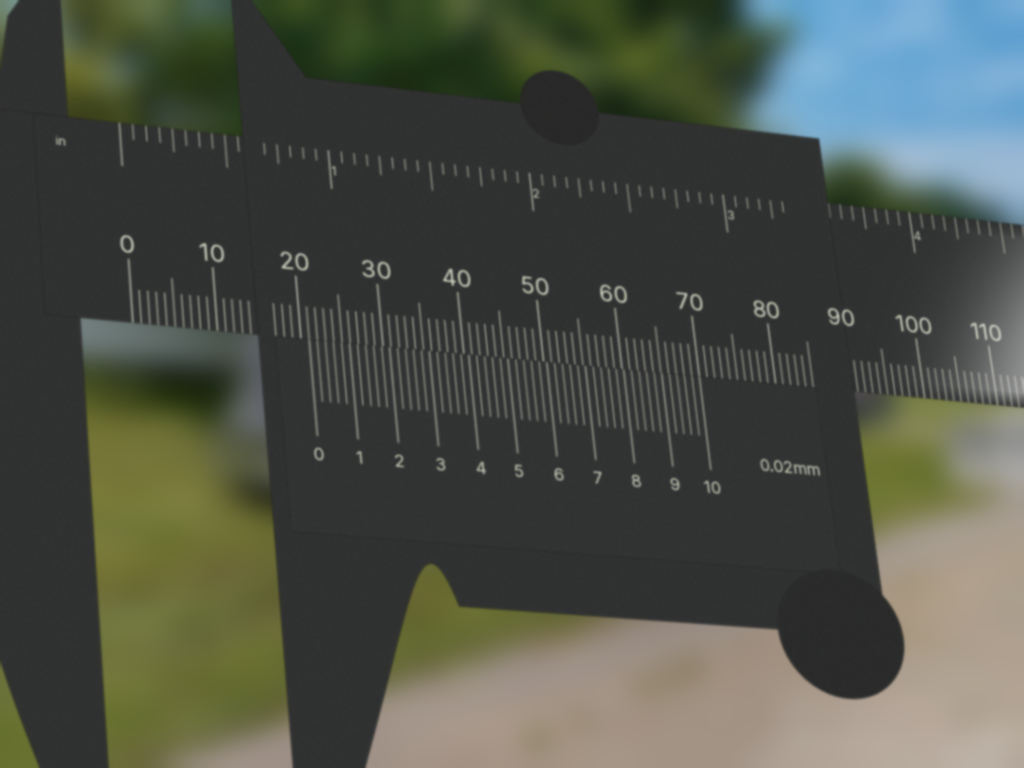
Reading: 21.0 mm
